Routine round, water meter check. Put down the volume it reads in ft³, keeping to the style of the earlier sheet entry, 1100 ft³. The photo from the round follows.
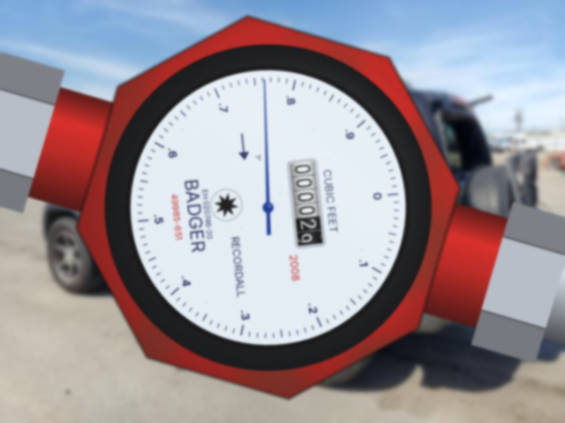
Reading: 28.76 ft³
